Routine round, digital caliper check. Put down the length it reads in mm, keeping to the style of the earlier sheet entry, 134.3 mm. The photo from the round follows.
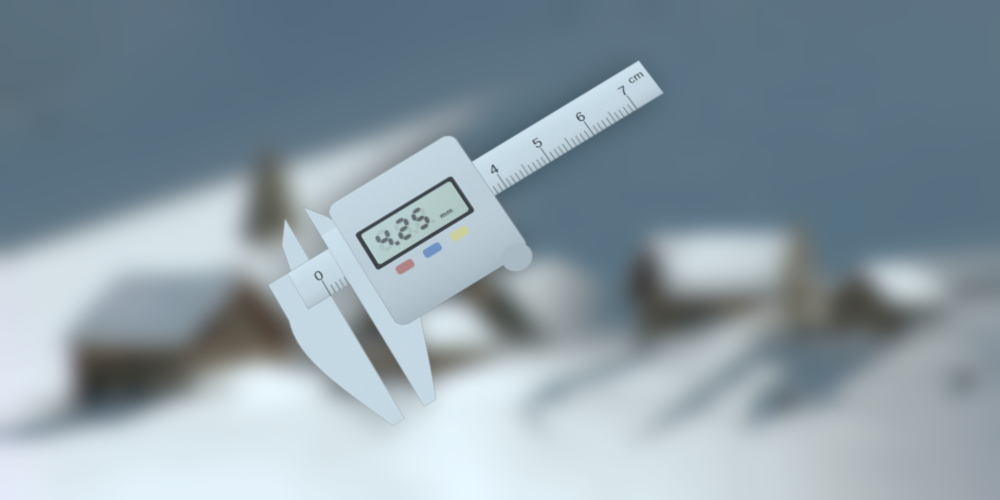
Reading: 4.25 mm
